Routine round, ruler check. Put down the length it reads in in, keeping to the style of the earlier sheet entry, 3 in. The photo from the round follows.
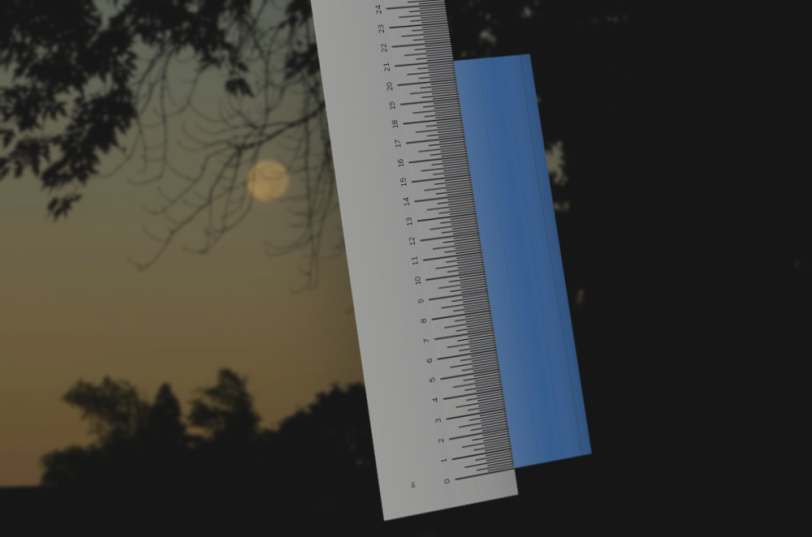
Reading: 21 in
